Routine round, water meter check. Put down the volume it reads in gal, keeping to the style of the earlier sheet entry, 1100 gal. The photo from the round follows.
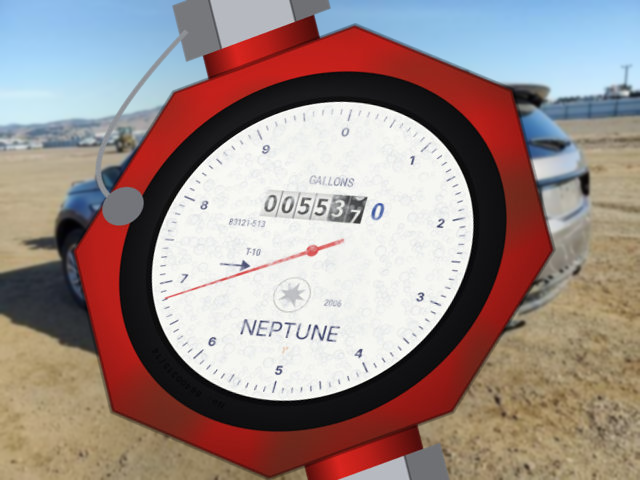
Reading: 55366.8 gal
